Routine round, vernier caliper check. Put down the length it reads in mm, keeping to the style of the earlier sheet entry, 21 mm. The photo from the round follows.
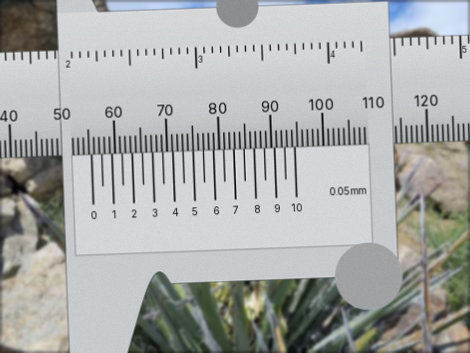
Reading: 55.5 mm
